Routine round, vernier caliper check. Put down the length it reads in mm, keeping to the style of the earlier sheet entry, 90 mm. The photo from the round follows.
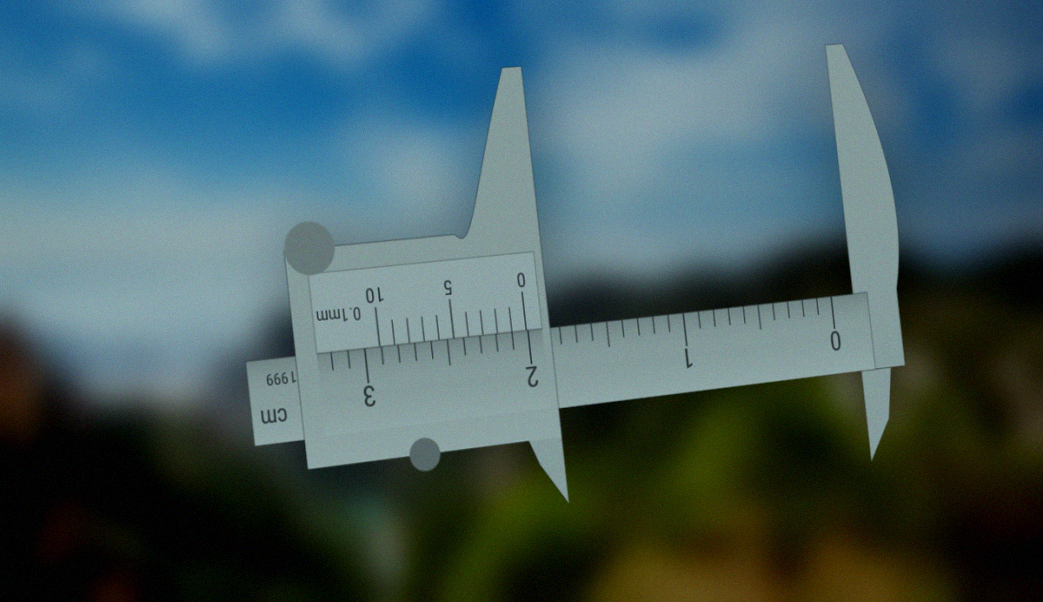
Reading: 20.1 mm
